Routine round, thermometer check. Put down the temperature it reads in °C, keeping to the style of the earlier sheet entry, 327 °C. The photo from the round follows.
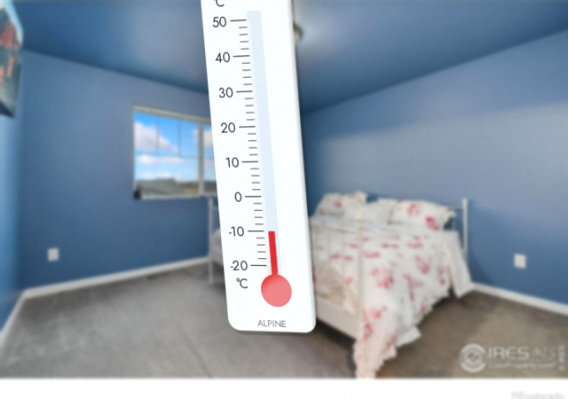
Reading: -10 °C
